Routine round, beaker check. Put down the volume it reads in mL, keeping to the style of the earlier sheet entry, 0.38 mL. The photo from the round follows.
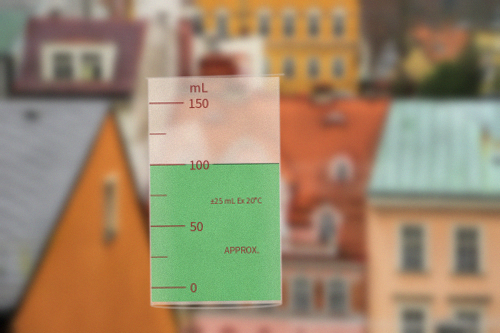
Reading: 100 mL
